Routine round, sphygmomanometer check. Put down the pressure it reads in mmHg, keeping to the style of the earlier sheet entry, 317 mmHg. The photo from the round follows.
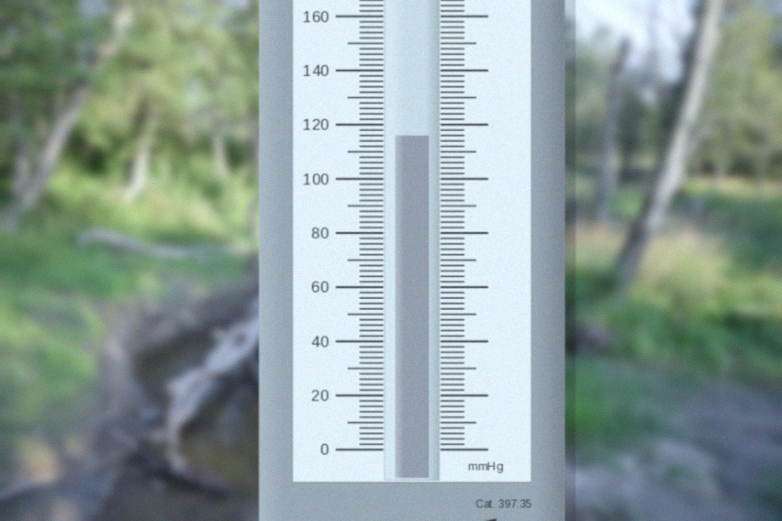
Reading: 116 mmHg
